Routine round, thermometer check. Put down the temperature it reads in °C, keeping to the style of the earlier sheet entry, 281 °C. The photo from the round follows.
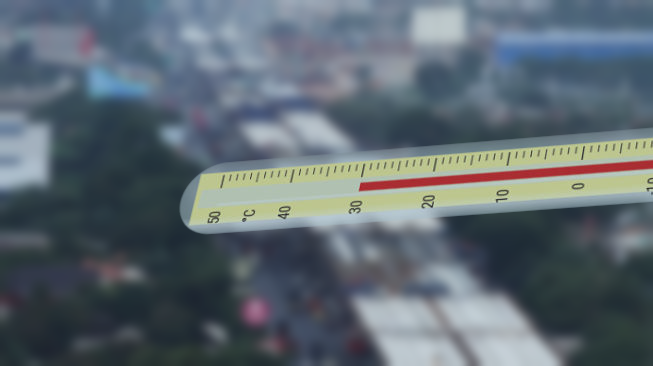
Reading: 30 °C
